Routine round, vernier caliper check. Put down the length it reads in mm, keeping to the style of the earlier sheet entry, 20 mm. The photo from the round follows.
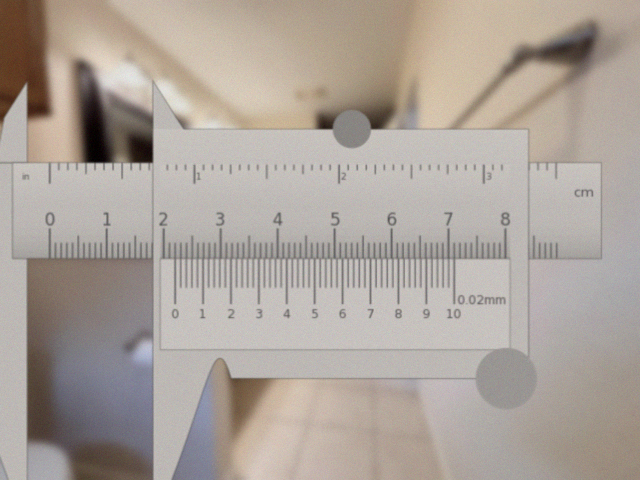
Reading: 22.0 mm
